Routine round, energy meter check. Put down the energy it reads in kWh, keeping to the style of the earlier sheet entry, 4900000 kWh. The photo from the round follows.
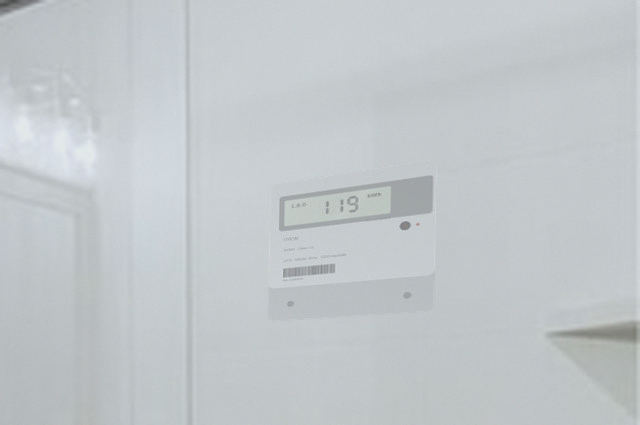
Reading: 119 kWh
